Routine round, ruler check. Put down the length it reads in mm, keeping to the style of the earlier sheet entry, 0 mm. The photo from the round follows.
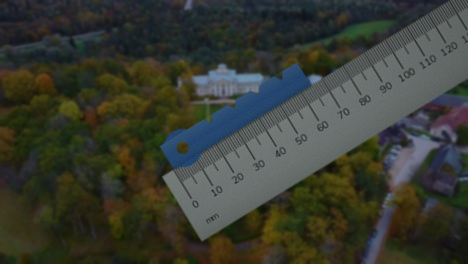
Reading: 65 mm
